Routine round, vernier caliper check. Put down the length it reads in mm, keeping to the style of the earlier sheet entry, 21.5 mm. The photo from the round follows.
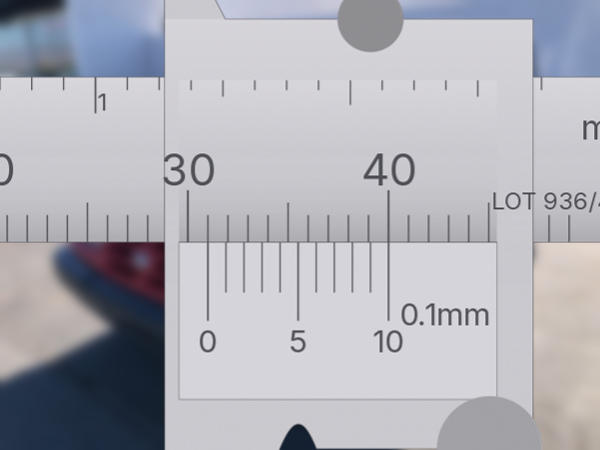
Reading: 31.0 mm
